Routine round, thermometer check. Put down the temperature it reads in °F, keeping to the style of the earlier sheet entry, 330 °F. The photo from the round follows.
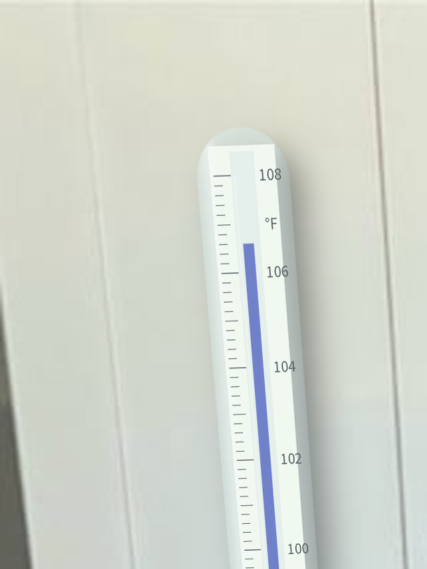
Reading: 106.6 °F
